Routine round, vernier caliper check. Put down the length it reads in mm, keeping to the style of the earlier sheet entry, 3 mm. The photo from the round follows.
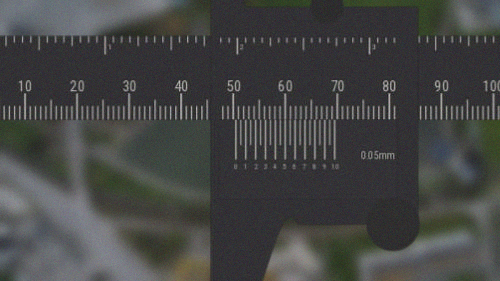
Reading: 50.5 mm
